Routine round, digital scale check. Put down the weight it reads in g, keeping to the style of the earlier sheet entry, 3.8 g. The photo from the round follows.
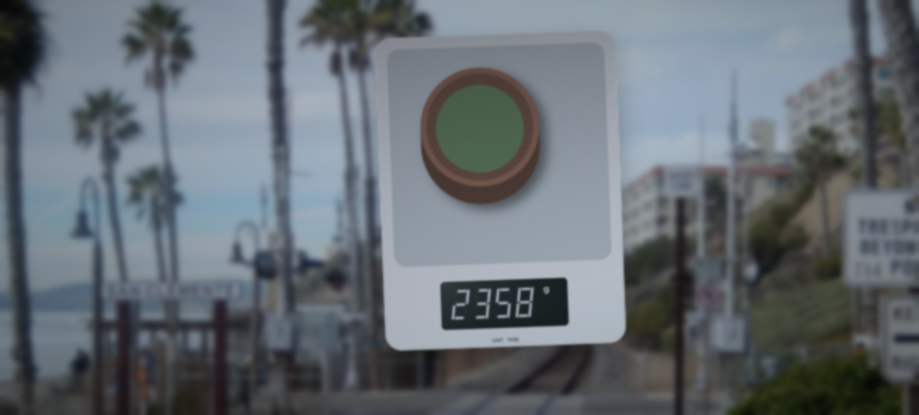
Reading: 2358 g
